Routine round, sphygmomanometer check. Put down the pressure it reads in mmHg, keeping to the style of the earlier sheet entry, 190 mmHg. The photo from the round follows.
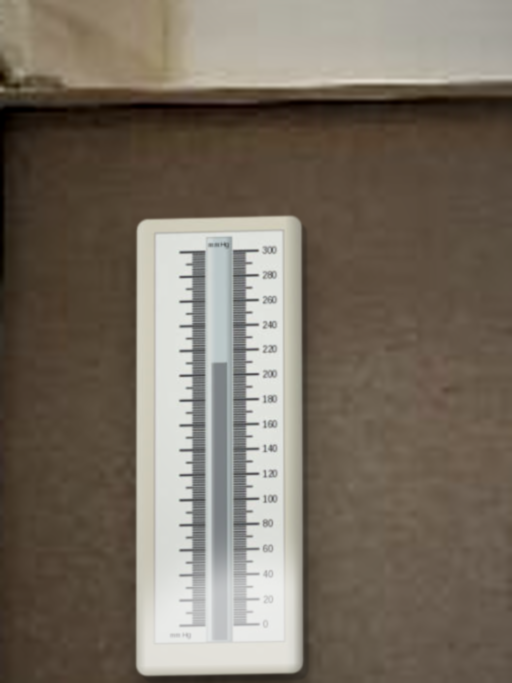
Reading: 210 mmHg
